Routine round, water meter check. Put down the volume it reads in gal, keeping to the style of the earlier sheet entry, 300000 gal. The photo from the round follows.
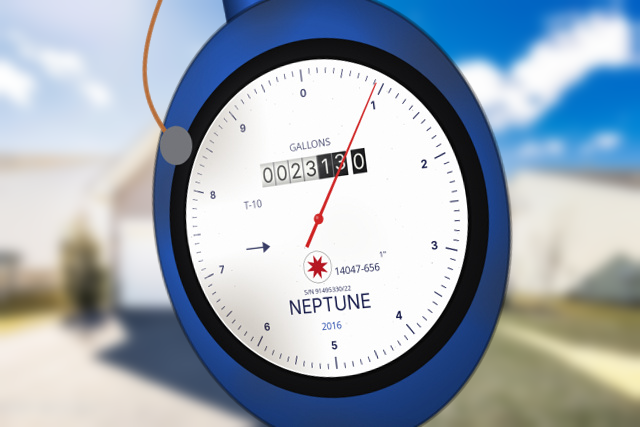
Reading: 23130.9 gal
